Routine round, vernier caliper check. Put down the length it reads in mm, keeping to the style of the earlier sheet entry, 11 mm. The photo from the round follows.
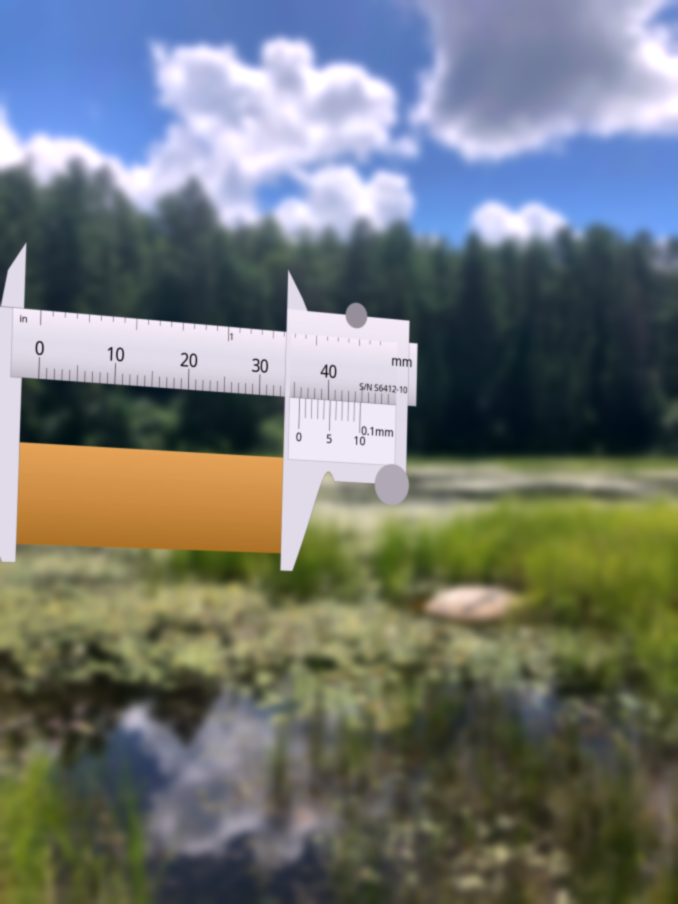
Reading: 35.8 mm
